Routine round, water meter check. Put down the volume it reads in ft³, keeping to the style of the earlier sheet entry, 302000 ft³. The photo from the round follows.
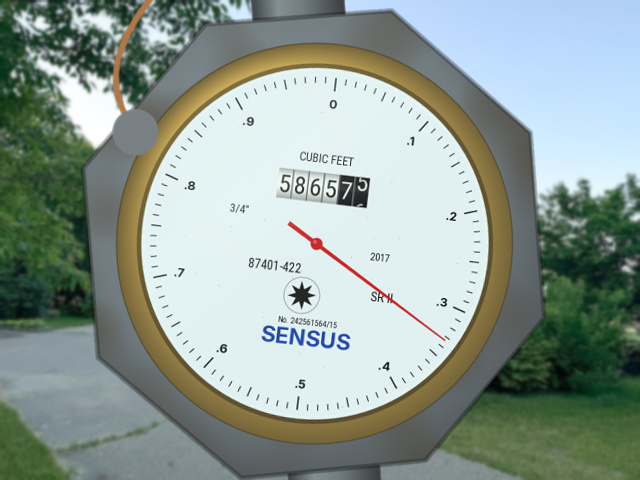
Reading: 586575.33 ft³
